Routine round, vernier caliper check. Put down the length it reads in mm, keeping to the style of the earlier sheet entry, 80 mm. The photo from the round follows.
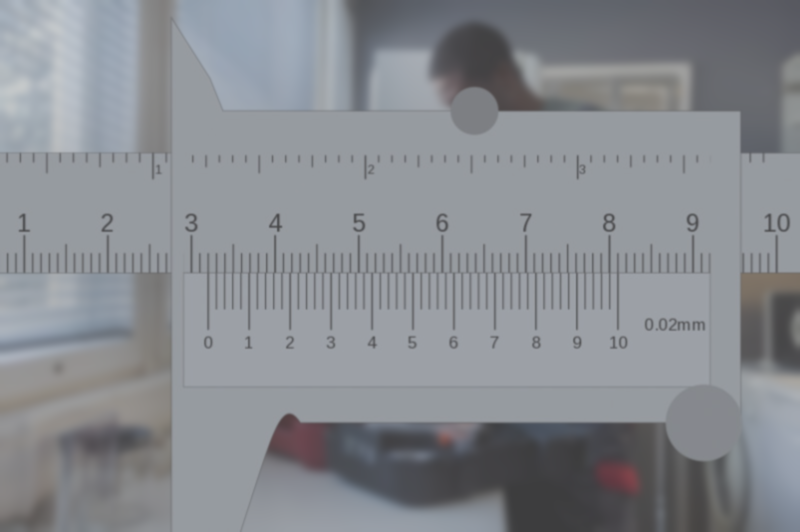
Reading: 32.0 mm
